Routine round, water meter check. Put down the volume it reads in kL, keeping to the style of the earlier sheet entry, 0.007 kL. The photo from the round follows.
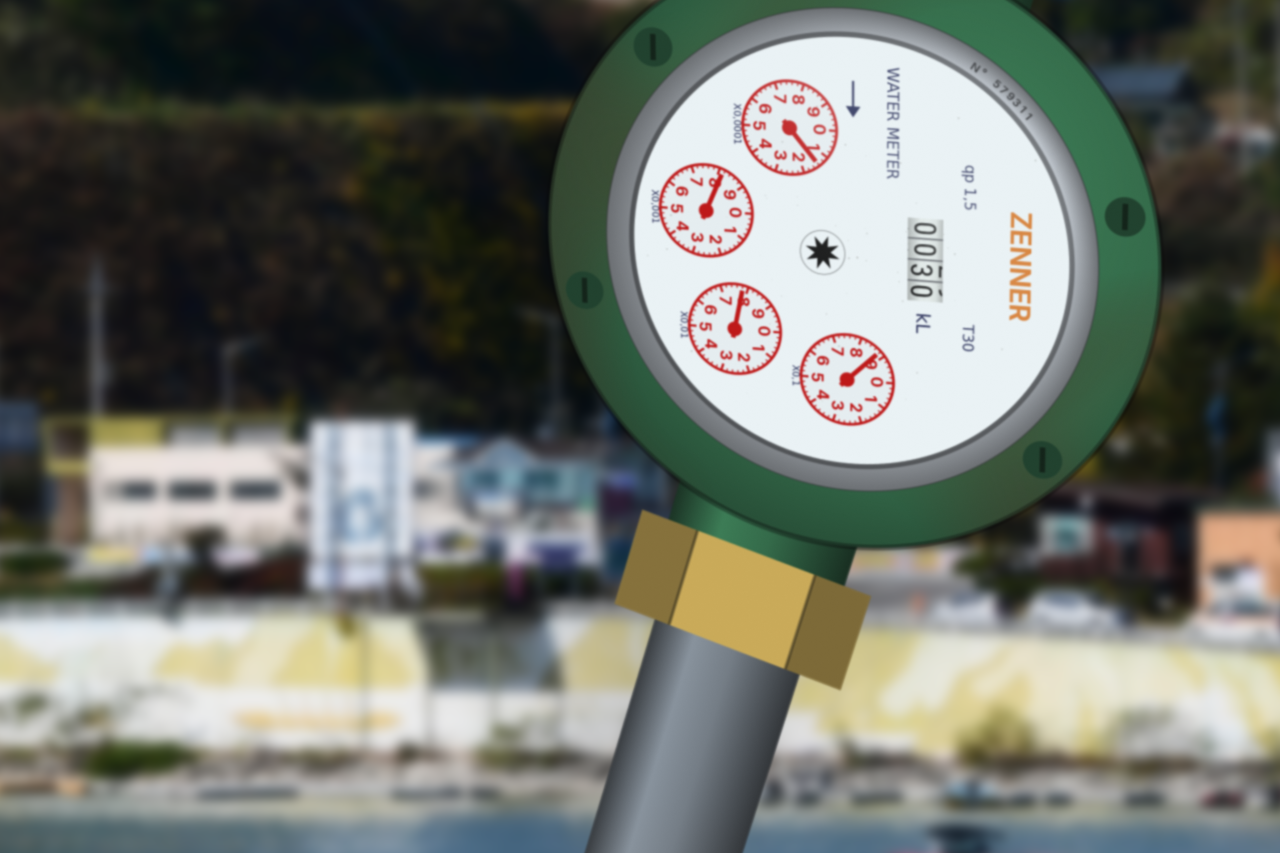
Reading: 29.8781 kL
